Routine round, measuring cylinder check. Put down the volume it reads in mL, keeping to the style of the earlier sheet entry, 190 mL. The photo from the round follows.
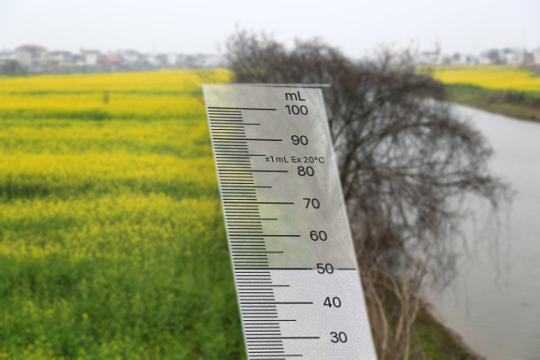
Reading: 50 mL
